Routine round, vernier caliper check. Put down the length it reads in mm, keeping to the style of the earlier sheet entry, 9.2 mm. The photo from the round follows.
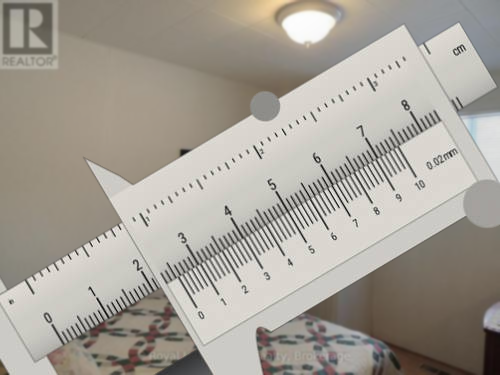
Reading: 25.5 mm
